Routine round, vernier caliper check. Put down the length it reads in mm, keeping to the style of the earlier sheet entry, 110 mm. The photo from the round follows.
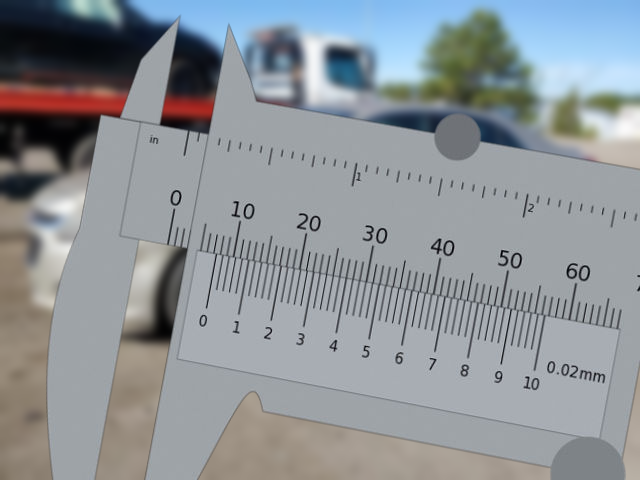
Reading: 7.4 mm
